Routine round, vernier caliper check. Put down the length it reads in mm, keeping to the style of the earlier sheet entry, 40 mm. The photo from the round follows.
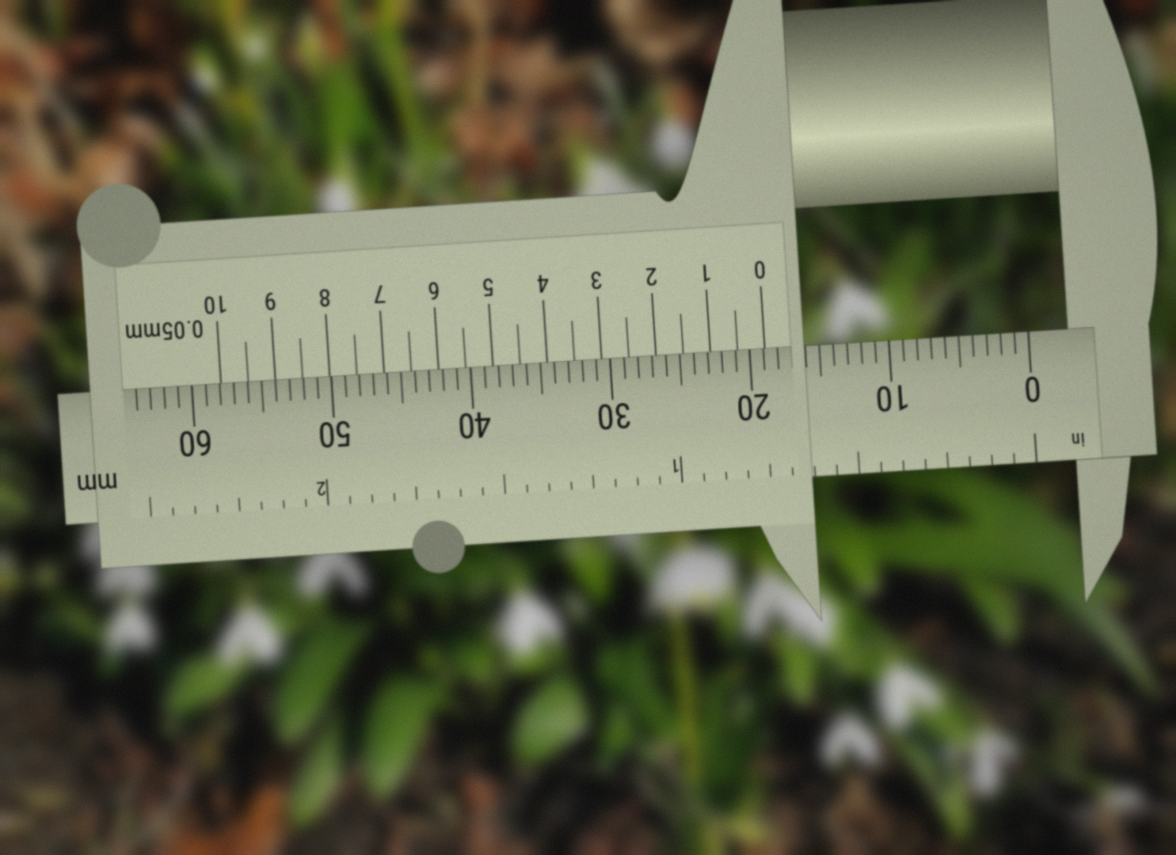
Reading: 18.9 mm
